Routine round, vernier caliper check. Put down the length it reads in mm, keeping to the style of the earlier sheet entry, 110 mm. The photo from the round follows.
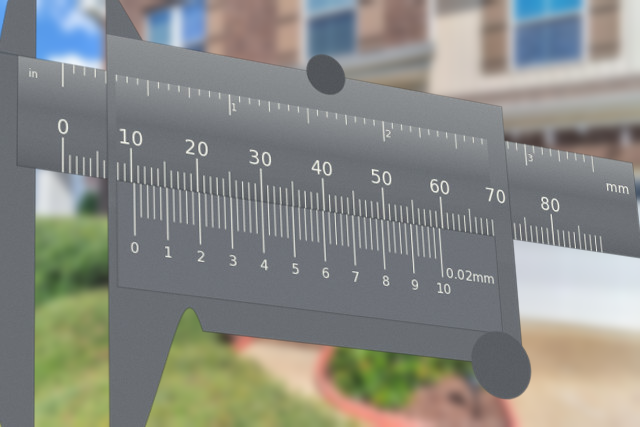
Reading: 10.4 mm
